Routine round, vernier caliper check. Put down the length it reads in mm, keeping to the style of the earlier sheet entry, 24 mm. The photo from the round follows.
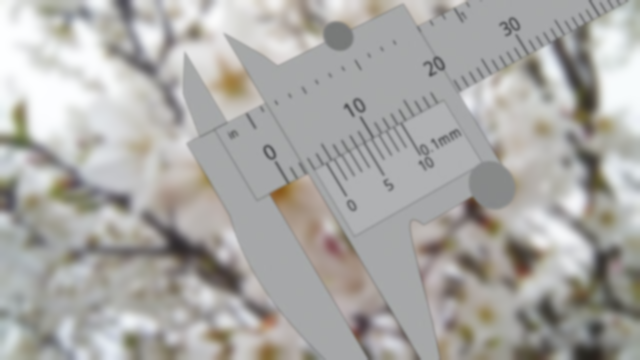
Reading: 4.4 mm
